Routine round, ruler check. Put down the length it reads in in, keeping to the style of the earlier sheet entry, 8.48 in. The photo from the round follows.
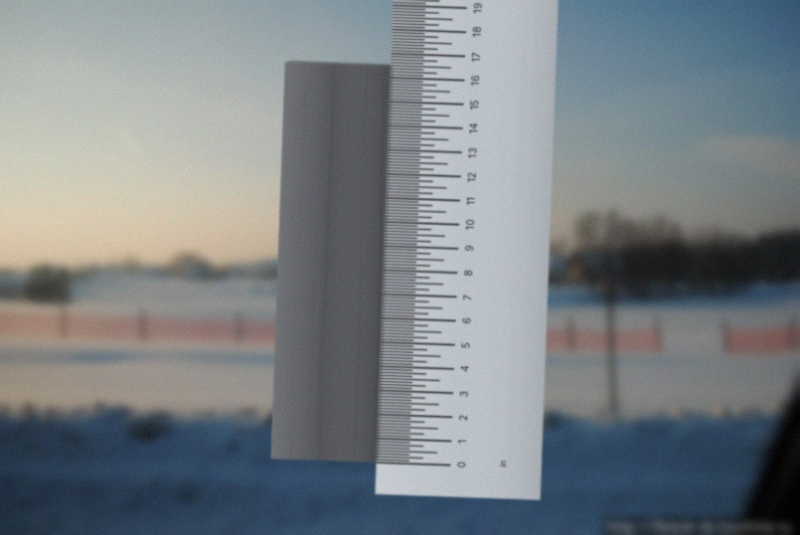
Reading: 16.5 in
